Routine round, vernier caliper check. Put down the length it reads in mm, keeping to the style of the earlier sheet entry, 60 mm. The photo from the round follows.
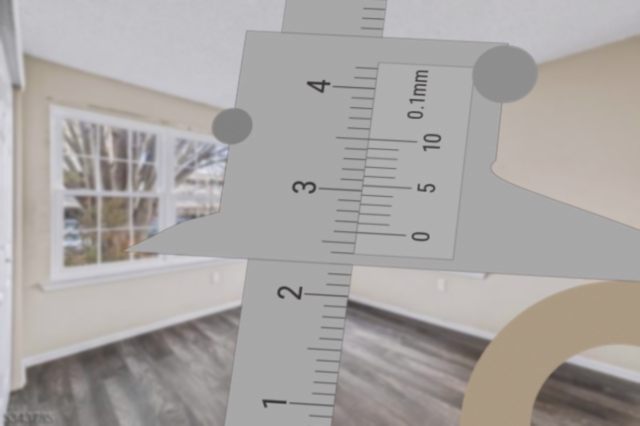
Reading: 26.0 mm
